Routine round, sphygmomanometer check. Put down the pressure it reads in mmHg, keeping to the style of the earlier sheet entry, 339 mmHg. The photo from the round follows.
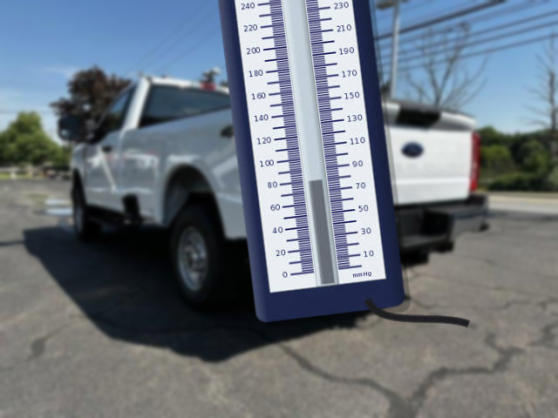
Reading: 80 mmHg
